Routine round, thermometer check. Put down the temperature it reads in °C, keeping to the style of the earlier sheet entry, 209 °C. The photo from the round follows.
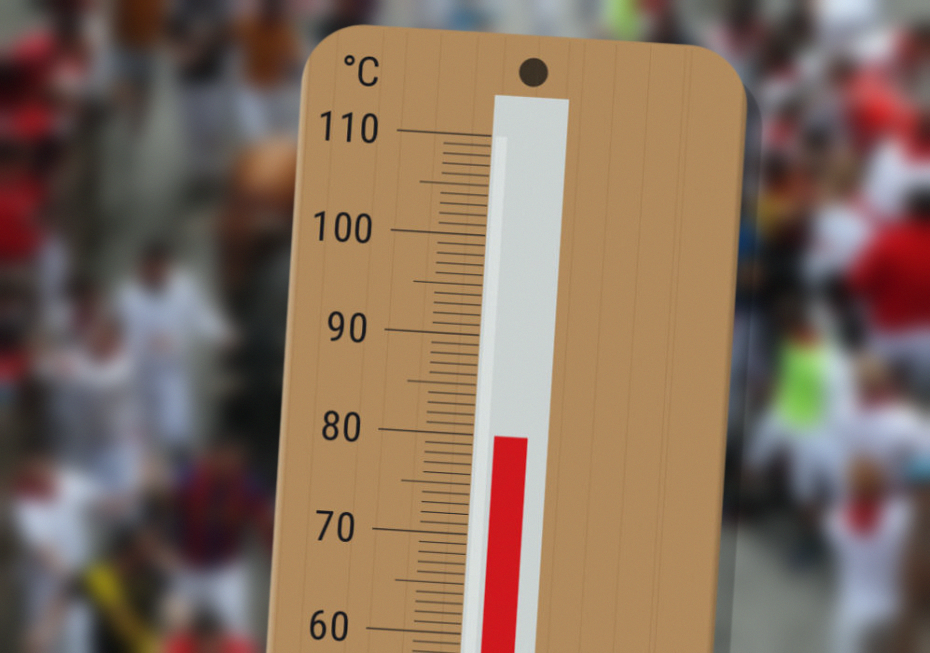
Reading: 80 °C
